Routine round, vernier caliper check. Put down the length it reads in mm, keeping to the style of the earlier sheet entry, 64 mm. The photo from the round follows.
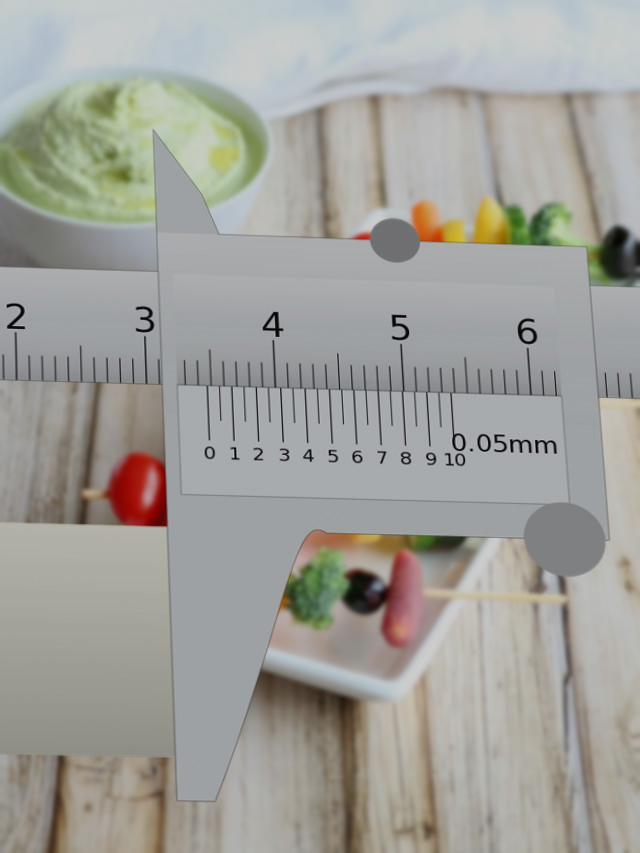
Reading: 34.7 mm
